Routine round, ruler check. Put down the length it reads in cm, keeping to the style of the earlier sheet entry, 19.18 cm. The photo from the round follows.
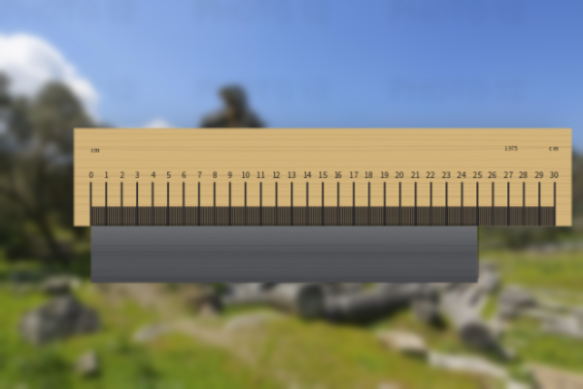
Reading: 25 cm
